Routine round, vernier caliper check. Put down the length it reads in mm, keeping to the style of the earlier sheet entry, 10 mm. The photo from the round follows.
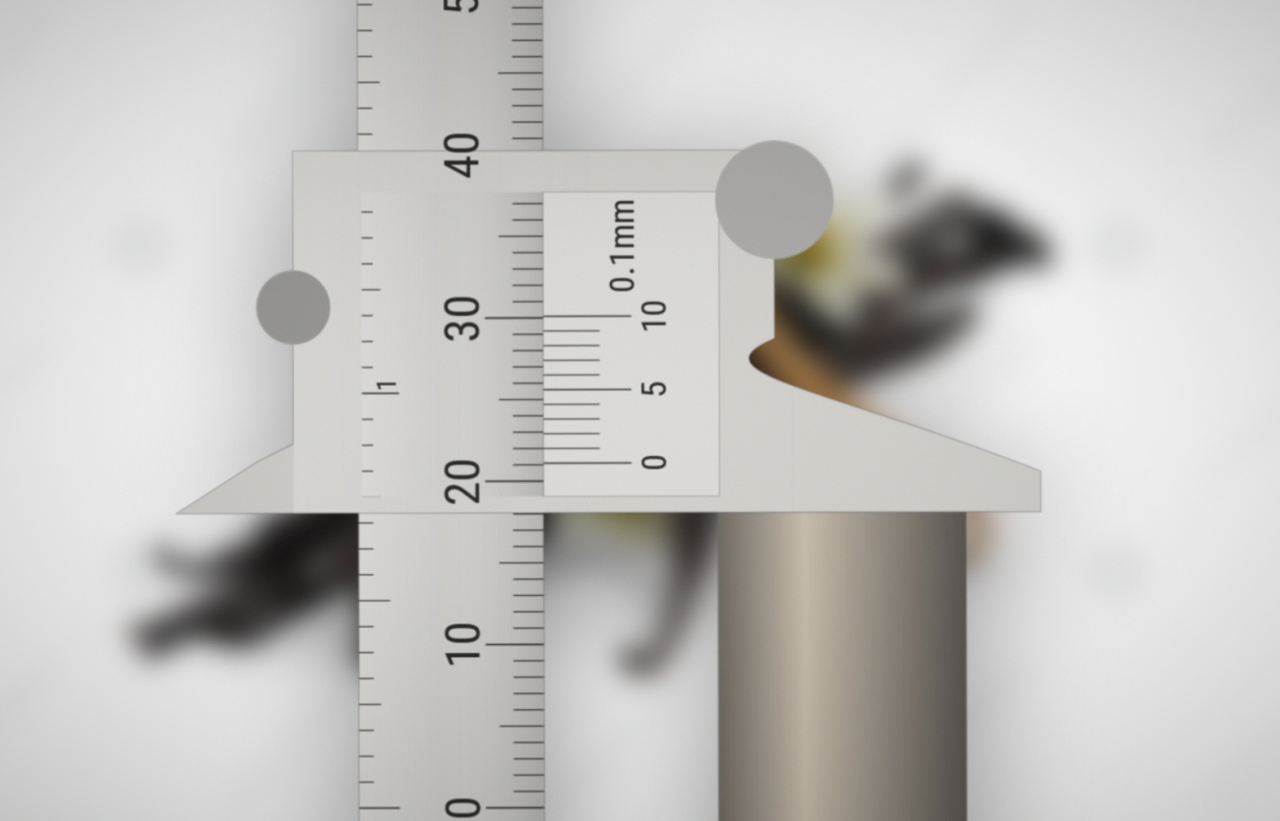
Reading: 21.1 mm
